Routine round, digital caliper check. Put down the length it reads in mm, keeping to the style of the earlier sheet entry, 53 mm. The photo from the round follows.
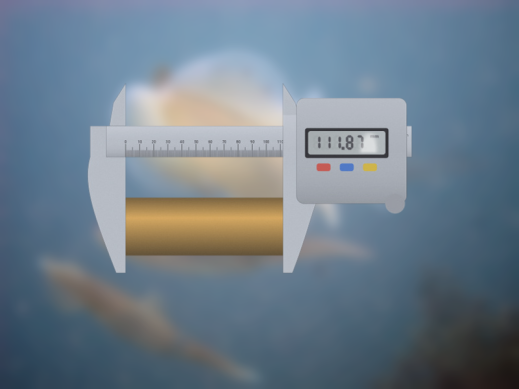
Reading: 111.87 mm
